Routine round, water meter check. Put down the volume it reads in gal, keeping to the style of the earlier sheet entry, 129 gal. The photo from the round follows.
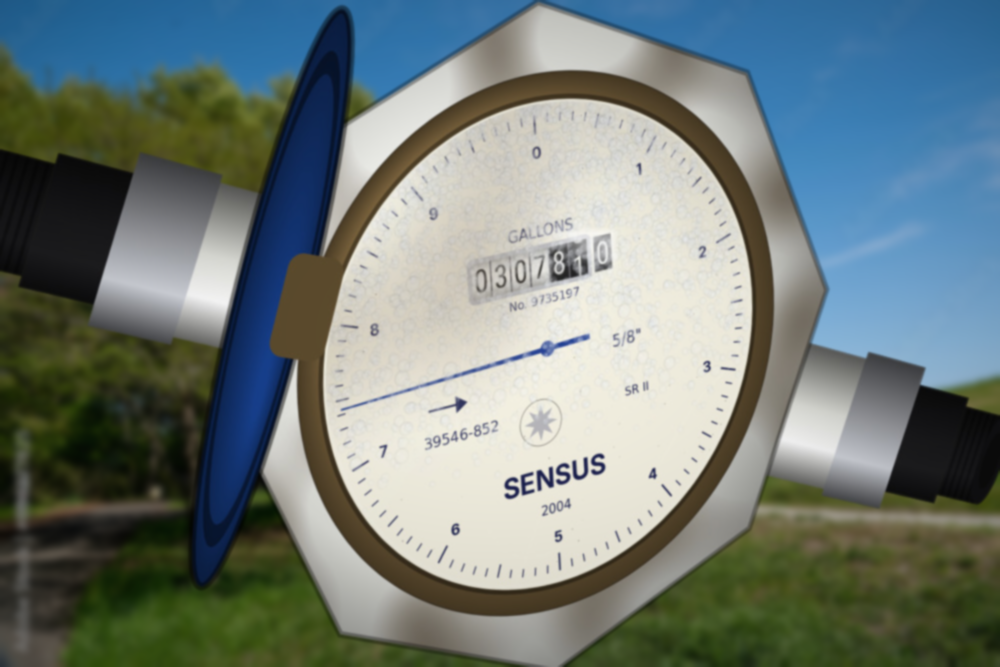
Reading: 307807.4 gal
